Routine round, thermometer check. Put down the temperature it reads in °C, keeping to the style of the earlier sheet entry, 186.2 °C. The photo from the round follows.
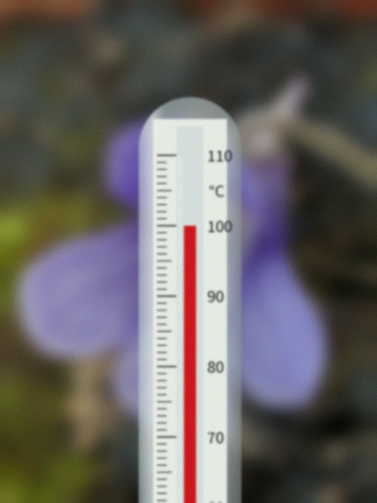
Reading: 100 °C
